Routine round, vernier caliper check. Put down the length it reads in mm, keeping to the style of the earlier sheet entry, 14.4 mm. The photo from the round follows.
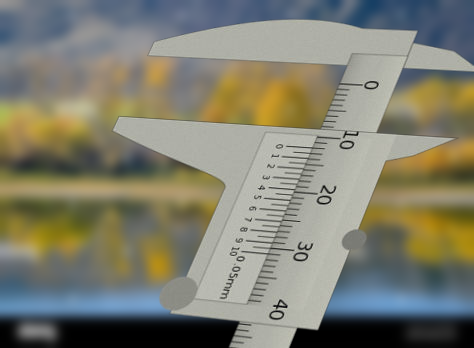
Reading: 12.0 mm
